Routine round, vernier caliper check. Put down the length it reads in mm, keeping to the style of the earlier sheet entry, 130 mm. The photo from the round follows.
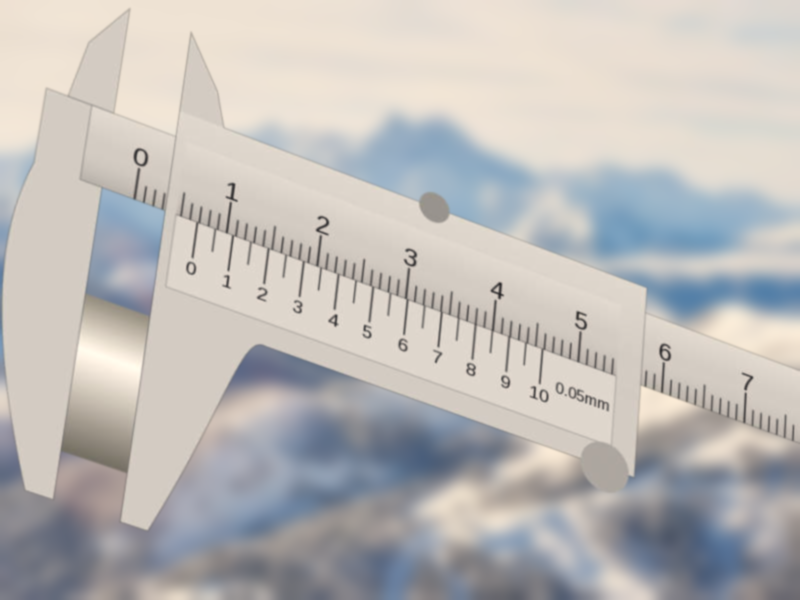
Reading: 6.8 mm
